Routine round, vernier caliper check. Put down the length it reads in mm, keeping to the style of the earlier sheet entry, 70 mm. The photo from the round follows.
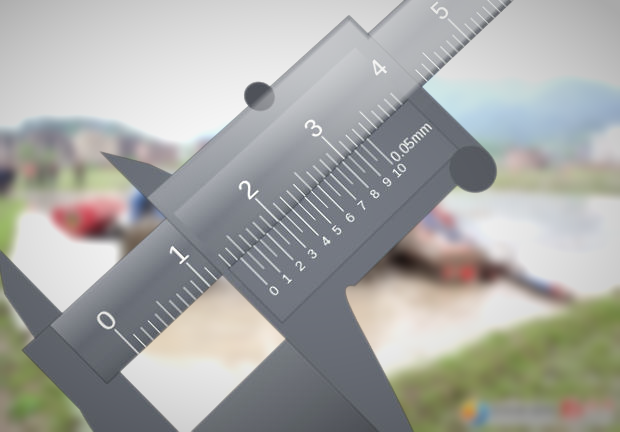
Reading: 14.4 mm
